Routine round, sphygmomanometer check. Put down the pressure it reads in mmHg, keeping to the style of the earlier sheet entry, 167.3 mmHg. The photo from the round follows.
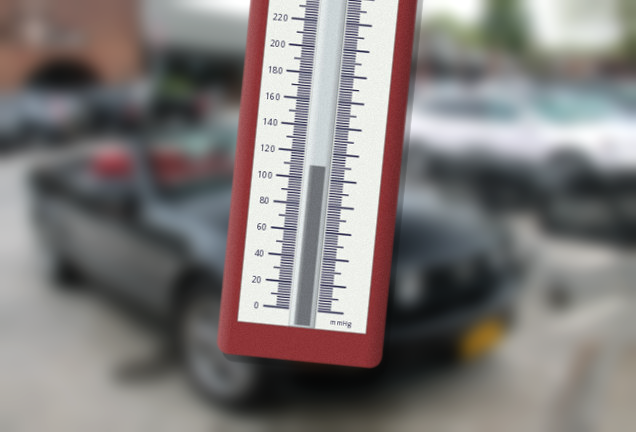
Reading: 110 mmHg
